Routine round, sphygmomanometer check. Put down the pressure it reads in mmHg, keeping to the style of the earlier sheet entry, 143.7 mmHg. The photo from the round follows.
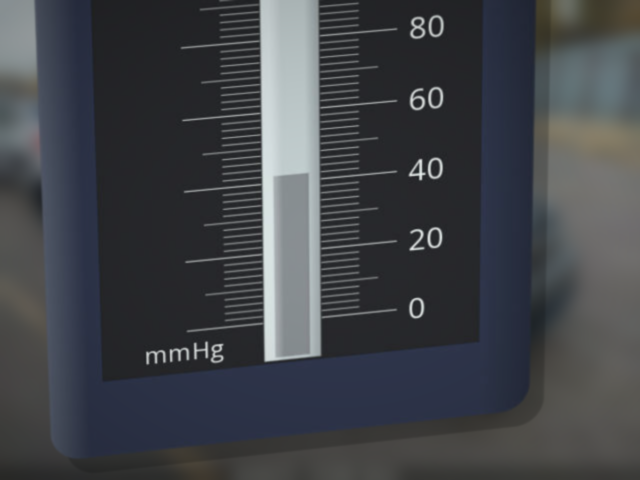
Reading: 42 mmHg
